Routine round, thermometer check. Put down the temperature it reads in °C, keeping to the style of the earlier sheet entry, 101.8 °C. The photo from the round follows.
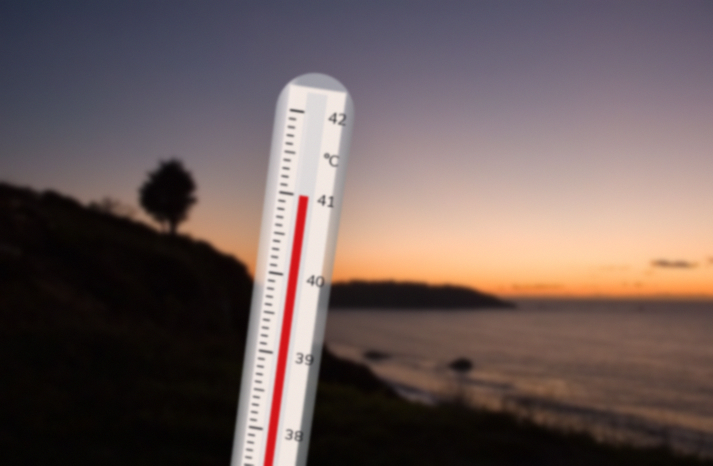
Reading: 41 °C
